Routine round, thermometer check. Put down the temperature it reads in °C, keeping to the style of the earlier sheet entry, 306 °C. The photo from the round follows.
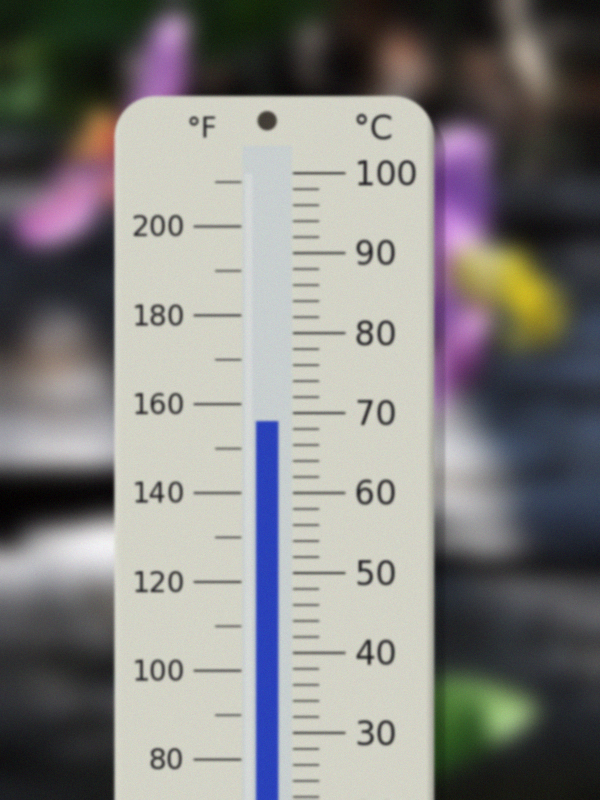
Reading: 69 °C
